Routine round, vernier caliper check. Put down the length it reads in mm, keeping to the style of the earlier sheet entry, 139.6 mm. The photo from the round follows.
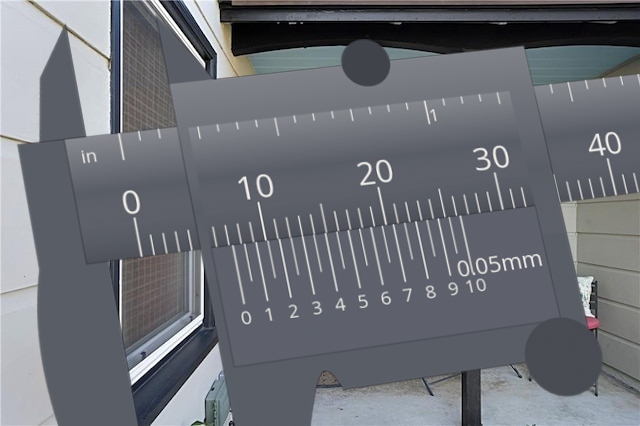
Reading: 7.3 mm
